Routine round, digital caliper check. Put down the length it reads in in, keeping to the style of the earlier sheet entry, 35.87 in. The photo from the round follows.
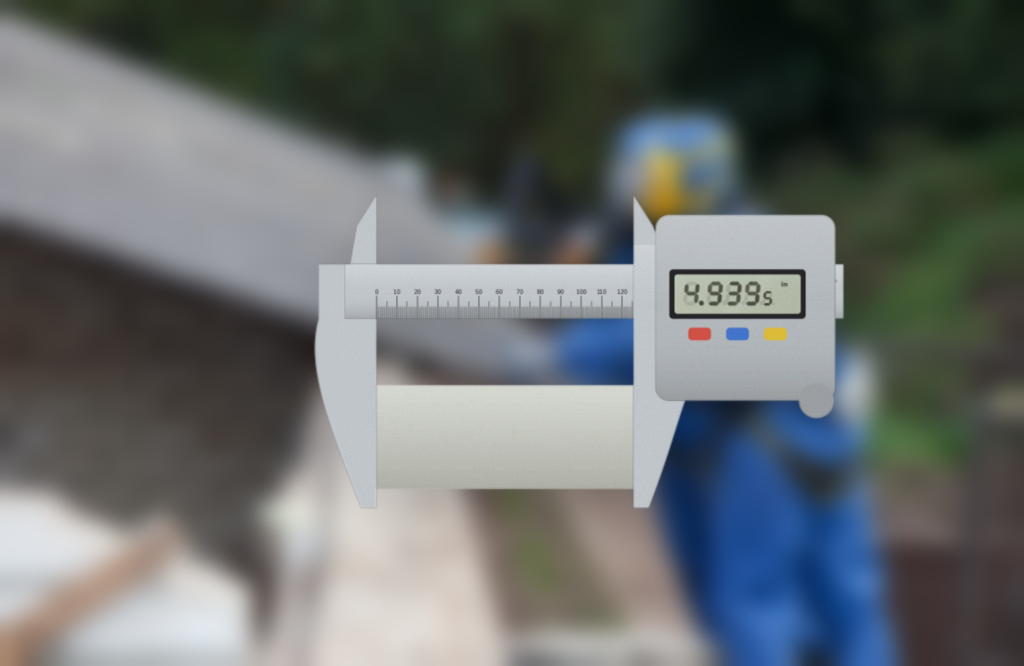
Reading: 4.9395 in
